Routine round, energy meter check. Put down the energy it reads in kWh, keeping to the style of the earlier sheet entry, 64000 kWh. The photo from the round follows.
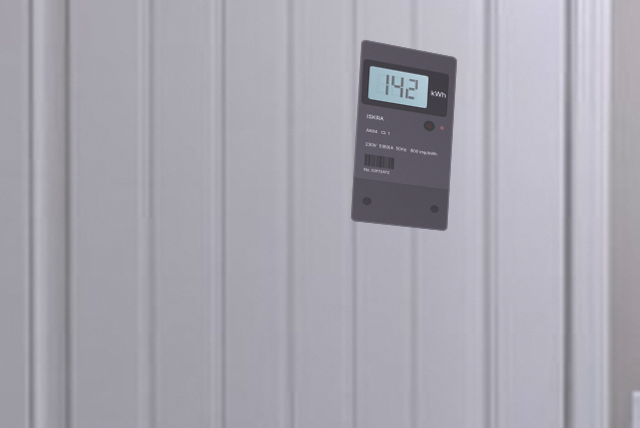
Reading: 142 kWh
